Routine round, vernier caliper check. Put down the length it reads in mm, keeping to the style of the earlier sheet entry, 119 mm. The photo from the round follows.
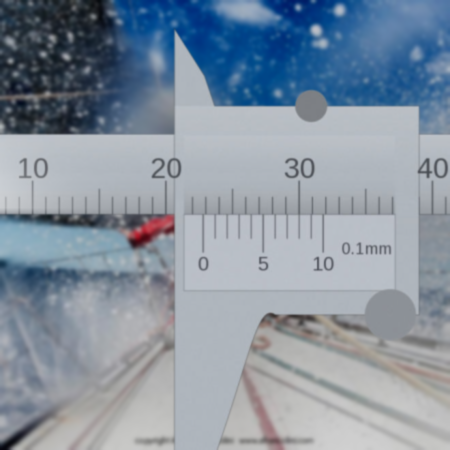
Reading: 22.8 mm
